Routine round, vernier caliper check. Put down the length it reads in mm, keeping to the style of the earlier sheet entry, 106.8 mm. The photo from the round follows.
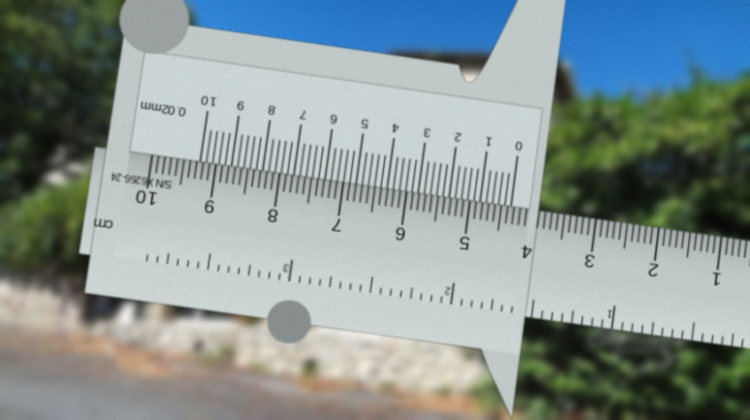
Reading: 43.5 mm
